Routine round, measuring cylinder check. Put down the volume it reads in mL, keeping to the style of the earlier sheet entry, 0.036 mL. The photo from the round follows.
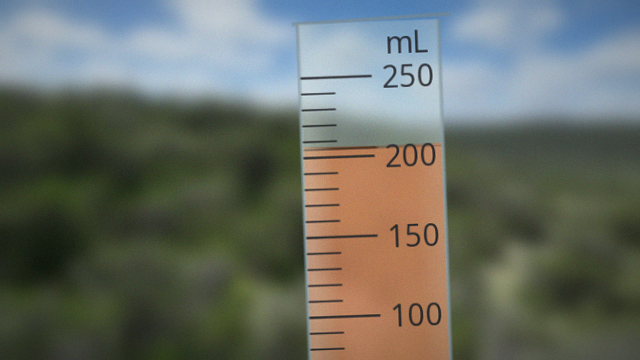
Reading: 205 mL
